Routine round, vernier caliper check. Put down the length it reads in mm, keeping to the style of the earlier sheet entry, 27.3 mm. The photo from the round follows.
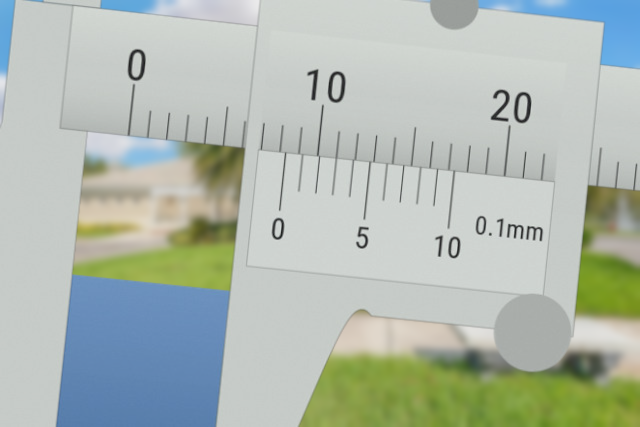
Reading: 8.3 mm
